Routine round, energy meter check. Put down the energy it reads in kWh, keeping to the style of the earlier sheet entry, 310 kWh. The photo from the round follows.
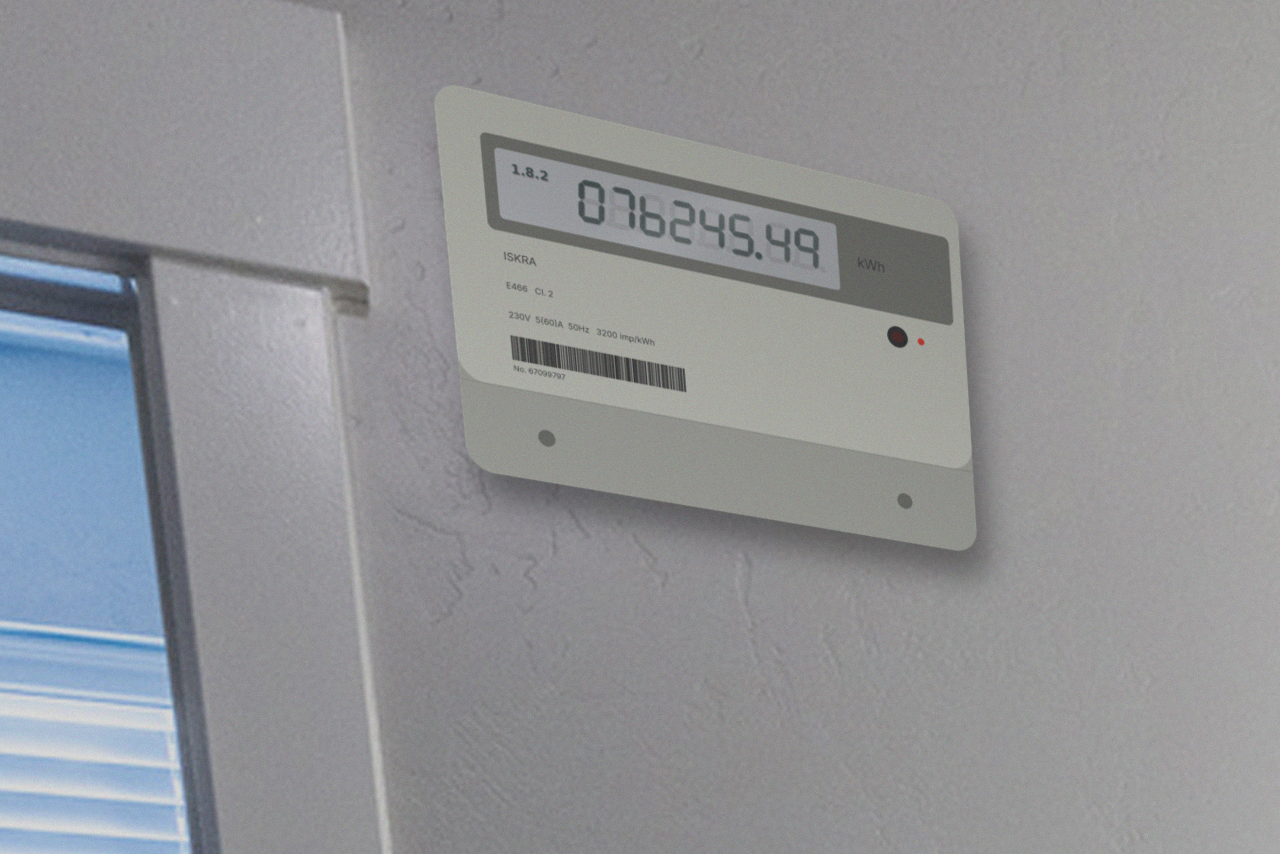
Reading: 76245.49 kWh
